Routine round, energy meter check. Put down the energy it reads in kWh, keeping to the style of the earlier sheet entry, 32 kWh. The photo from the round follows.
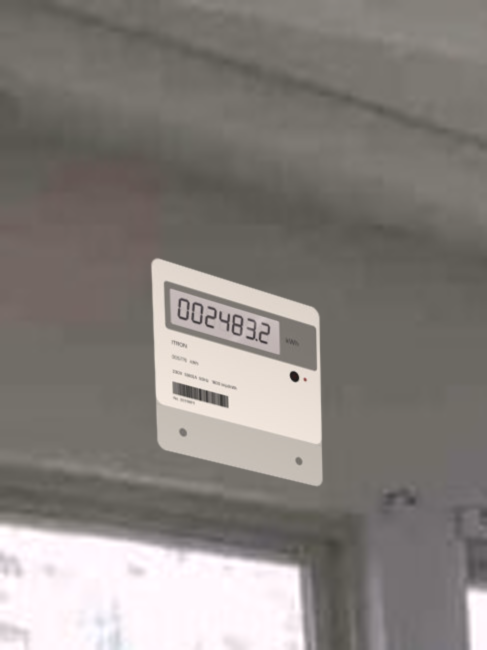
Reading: 2483.2 kWh
